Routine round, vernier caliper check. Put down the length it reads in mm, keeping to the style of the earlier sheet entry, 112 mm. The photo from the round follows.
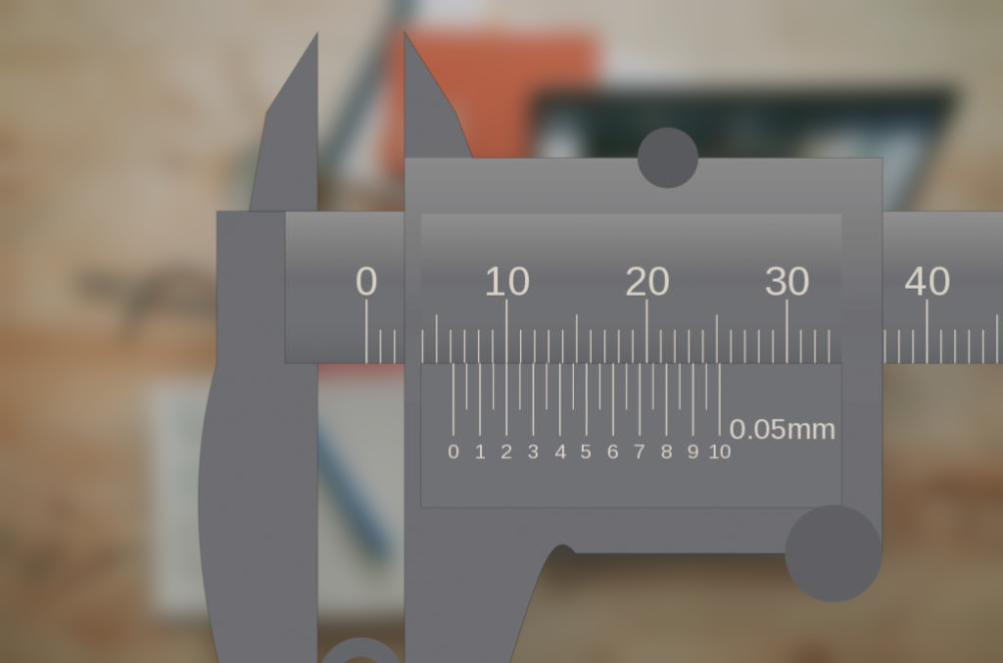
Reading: 6.2 mm
